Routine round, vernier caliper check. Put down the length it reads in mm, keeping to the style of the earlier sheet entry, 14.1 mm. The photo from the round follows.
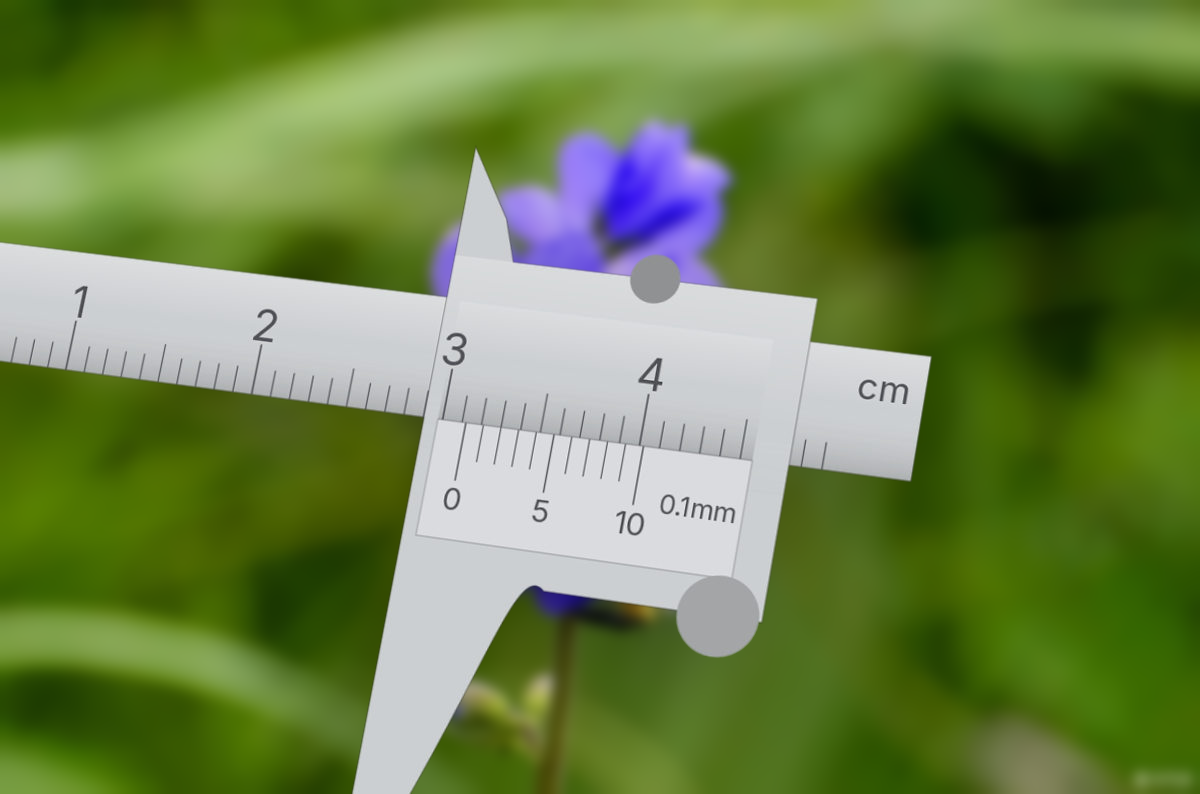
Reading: 31.2 mm
